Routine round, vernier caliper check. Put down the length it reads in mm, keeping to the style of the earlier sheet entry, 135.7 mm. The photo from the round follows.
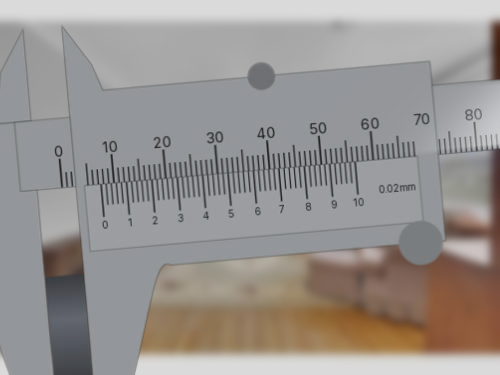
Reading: 7.5 mm
